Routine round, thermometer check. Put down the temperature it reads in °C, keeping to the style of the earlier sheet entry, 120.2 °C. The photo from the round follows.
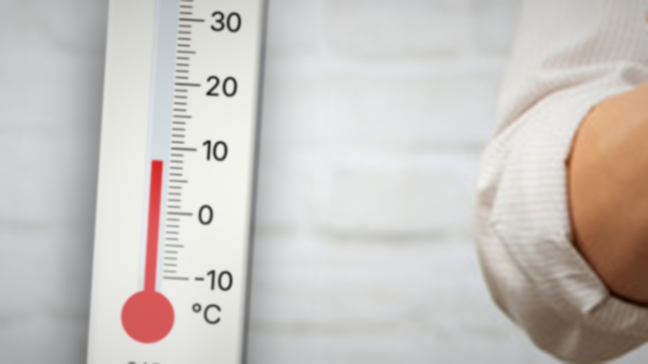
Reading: 8 °C
